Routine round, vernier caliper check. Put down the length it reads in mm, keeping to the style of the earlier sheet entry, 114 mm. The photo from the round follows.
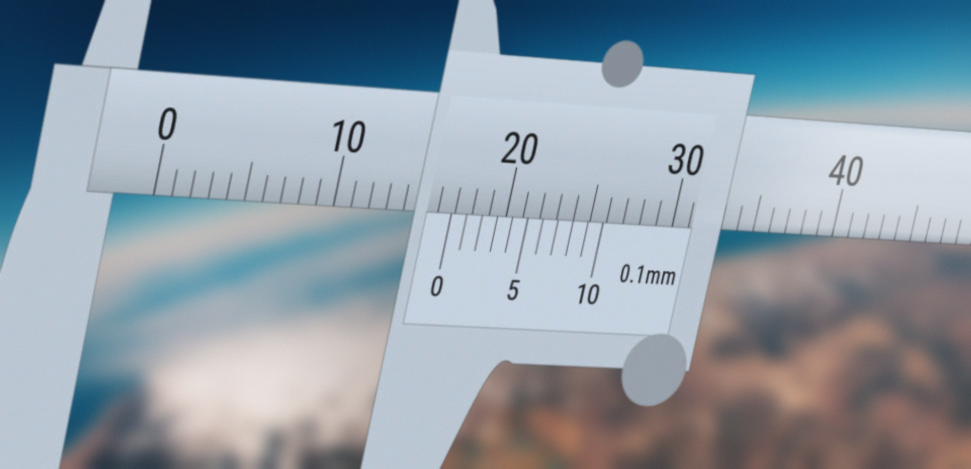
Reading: 16.8 mm
